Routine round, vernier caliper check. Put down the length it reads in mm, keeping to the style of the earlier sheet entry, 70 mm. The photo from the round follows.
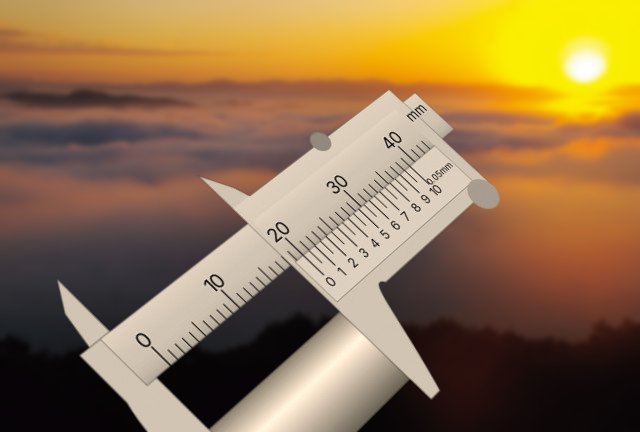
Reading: 20.0 mm
